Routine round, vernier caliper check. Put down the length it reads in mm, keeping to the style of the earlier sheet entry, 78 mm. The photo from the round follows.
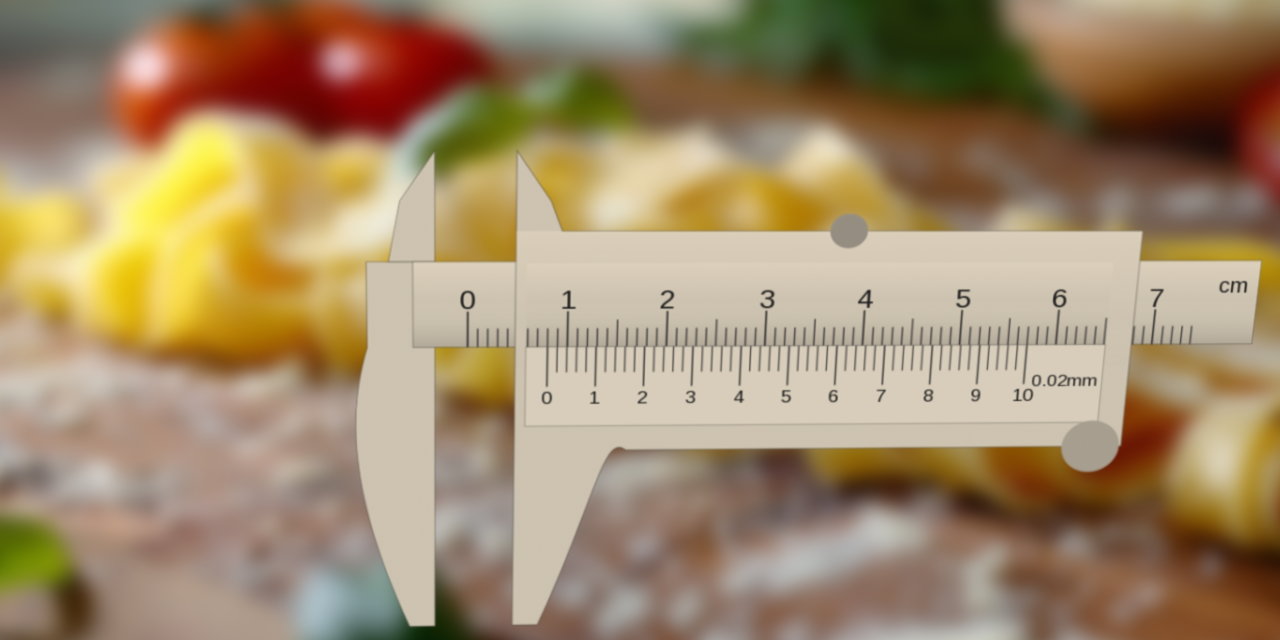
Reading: 8.0 mm
